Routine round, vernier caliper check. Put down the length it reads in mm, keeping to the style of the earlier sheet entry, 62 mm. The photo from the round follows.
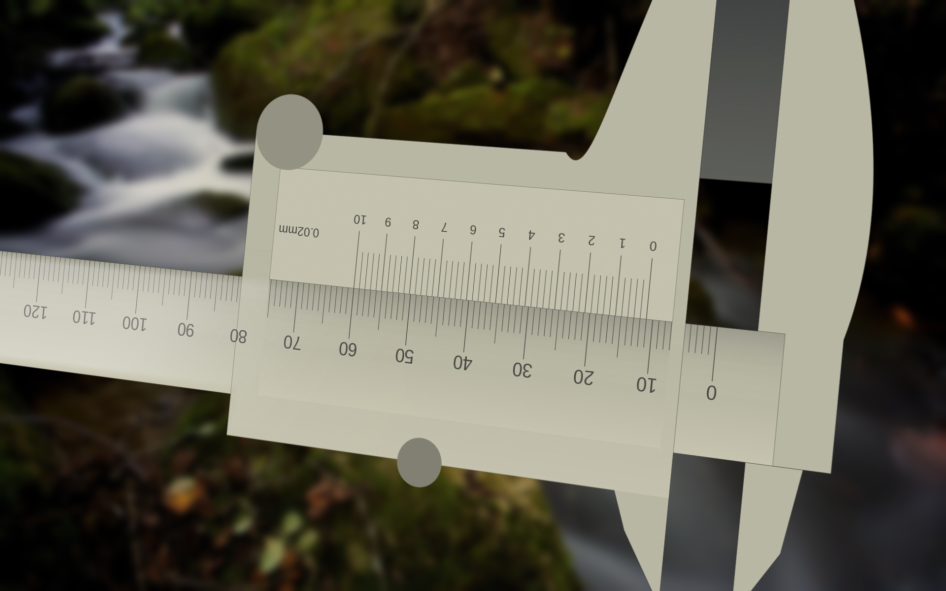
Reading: 11.0 mm
